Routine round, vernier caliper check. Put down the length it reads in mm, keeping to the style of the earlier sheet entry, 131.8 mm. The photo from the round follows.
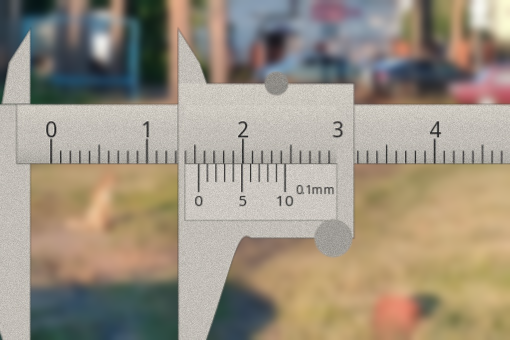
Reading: 15.4 mm
